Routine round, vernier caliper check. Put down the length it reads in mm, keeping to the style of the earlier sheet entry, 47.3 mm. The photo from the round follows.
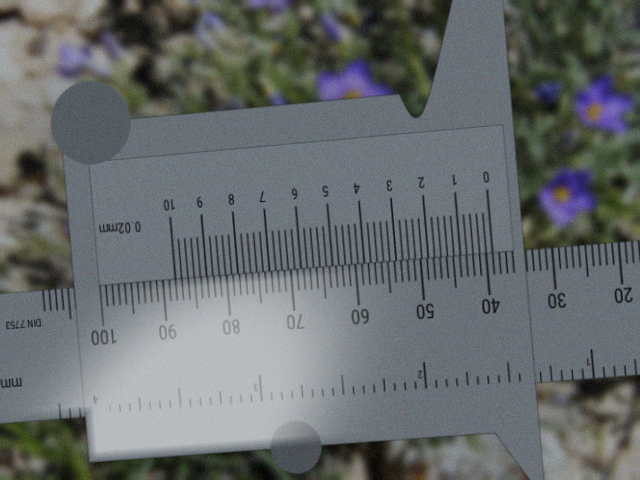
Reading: 39.0 mm
